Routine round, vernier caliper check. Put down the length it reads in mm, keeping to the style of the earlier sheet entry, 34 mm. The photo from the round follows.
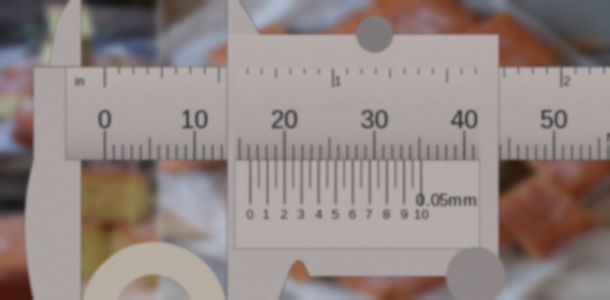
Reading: 16.2 mm
